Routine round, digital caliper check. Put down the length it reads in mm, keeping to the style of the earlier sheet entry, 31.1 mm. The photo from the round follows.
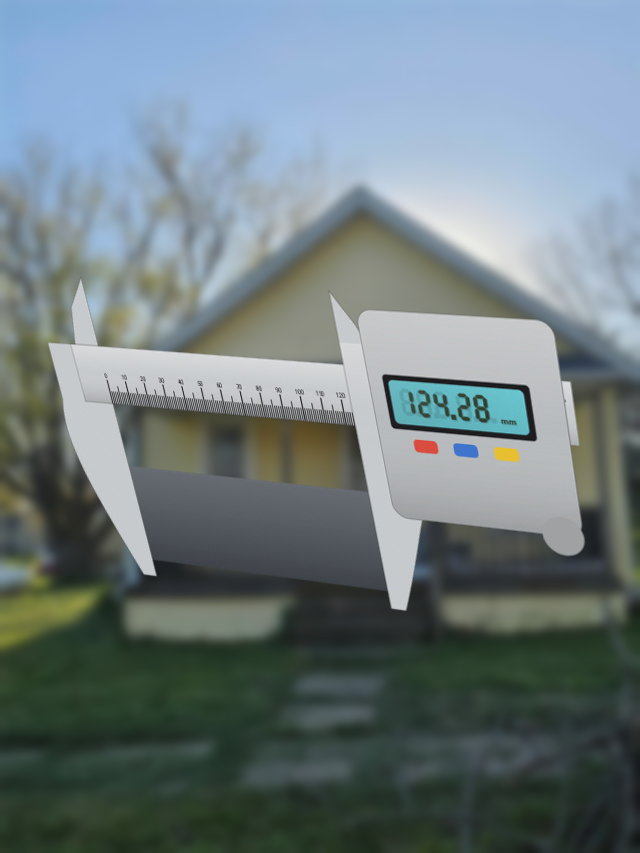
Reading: 124.28 mm
